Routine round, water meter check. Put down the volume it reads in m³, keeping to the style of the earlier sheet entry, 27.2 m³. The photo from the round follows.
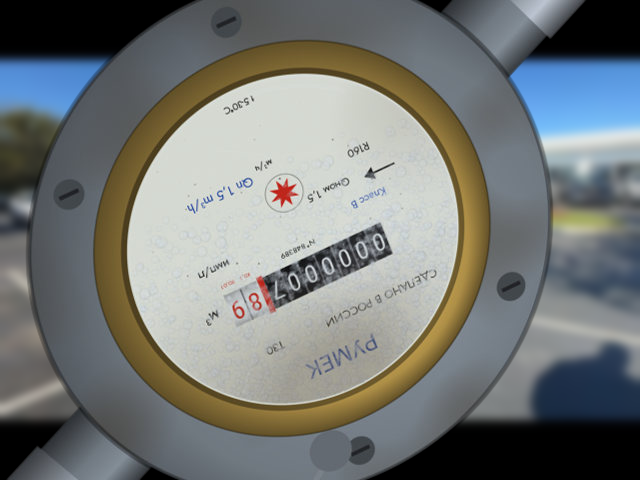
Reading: 7.89 m³
